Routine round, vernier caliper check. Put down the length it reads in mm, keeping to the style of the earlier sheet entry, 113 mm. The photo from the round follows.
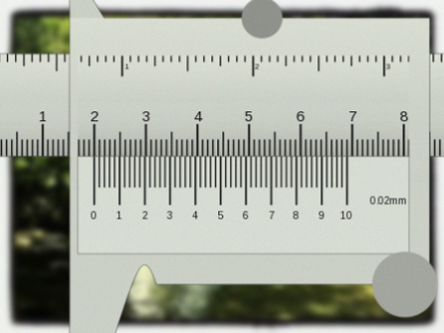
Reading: 20.0 mm
